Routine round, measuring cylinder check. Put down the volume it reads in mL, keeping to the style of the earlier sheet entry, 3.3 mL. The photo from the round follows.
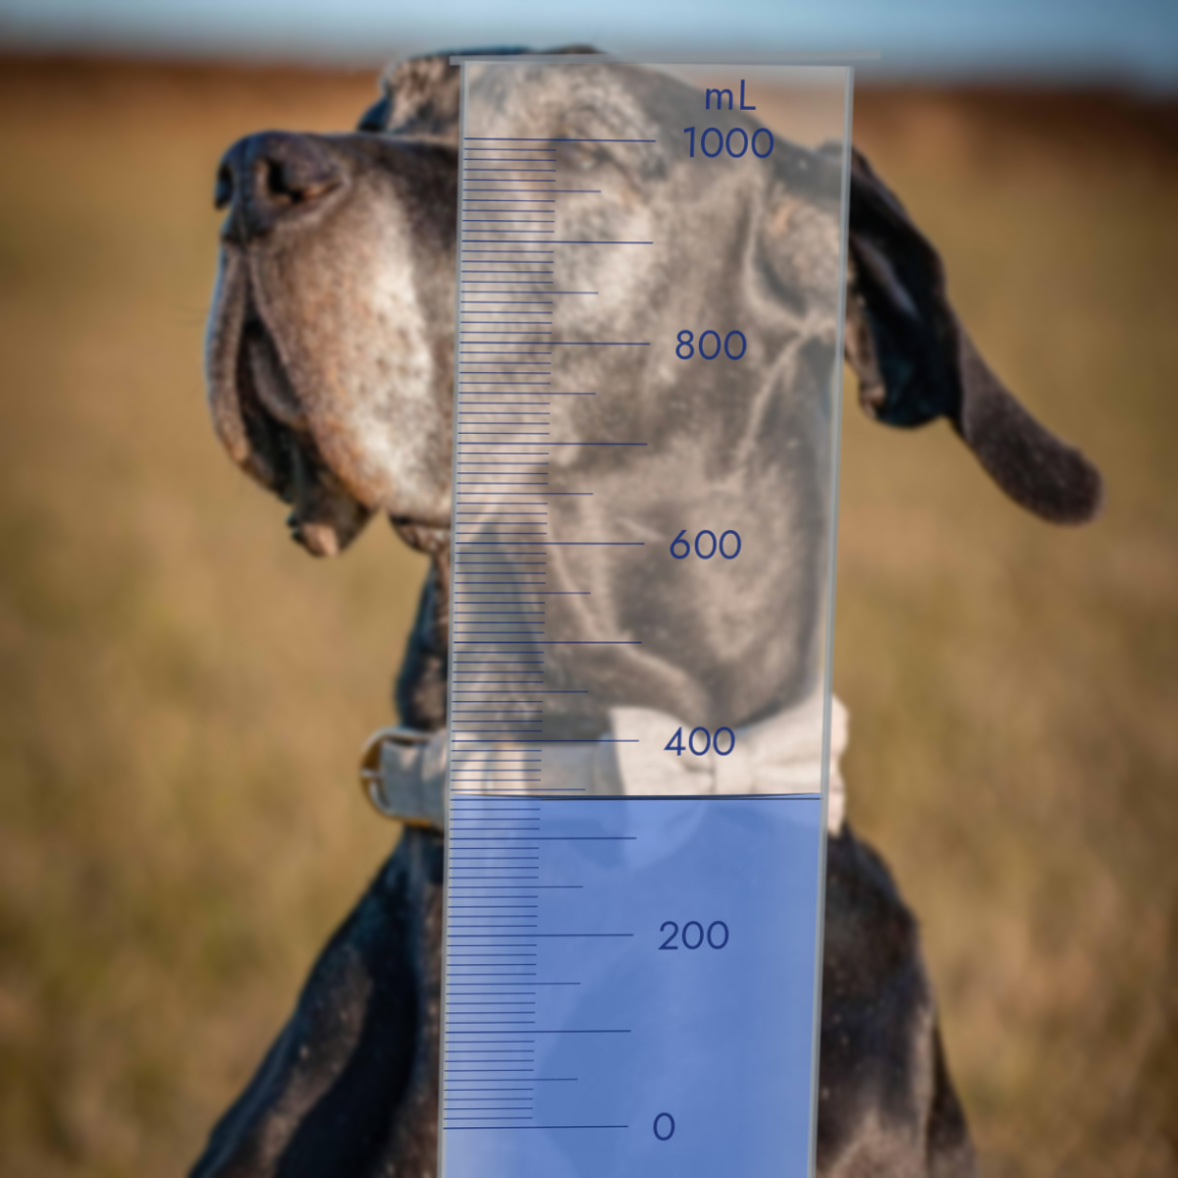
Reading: 340 mL
